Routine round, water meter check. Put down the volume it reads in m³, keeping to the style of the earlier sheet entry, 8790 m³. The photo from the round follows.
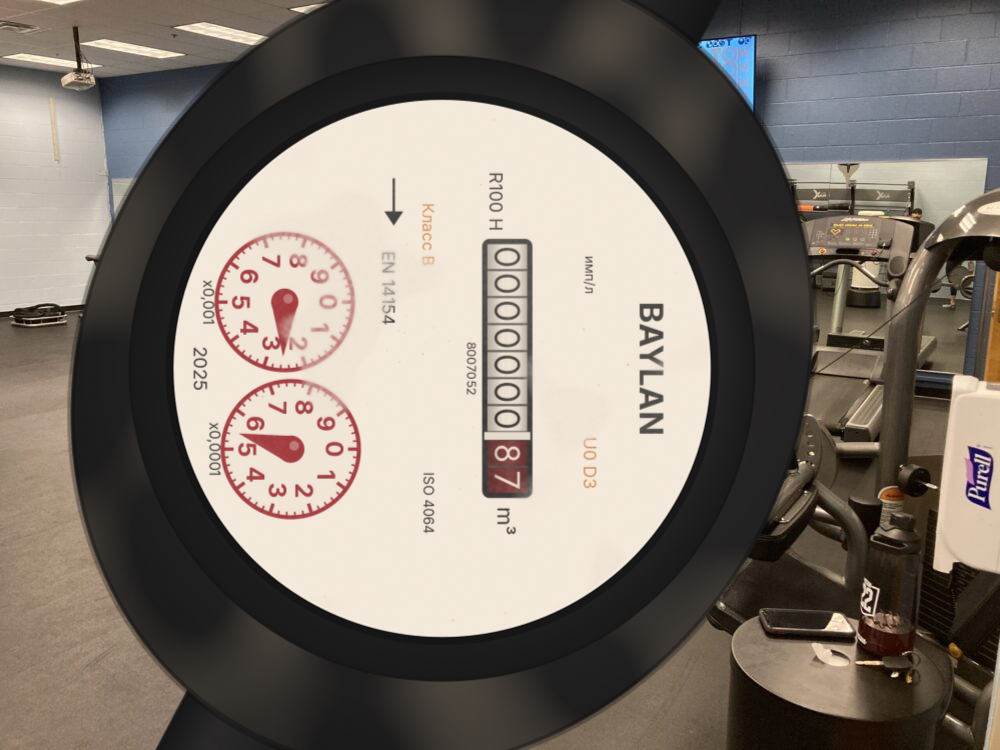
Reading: 0.8725 m³
